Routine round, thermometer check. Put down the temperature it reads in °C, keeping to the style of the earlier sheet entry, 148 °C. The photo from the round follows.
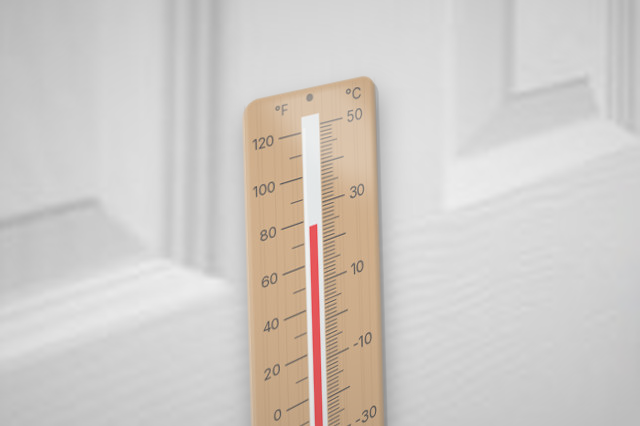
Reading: 25 °C
